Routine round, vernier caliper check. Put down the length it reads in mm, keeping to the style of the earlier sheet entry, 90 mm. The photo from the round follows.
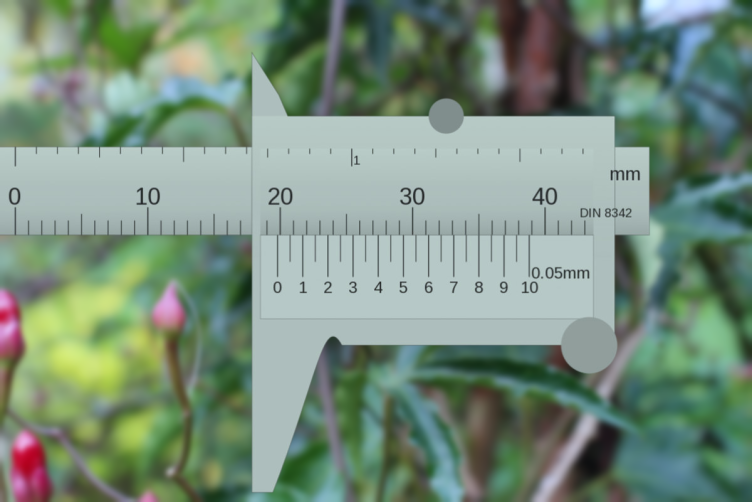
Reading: 19.8 mm
